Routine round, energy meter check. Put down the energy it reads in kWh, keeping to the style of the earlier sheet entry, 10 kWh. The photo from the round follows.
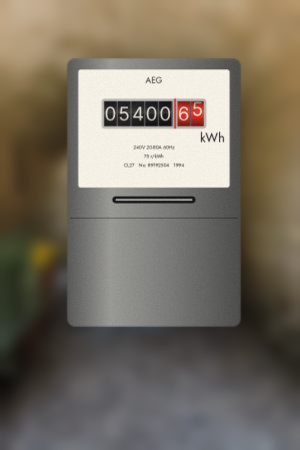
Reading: 5400.65 kWh
